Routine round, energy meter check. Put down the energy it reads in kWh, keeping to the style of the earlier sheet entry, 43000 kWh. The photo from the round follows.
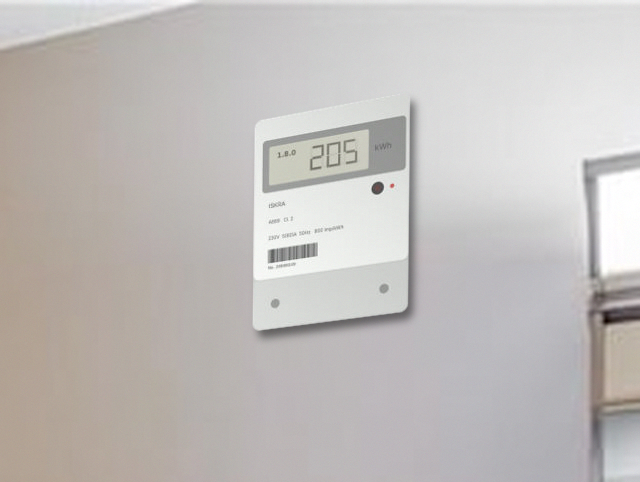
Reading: 205 kWh
